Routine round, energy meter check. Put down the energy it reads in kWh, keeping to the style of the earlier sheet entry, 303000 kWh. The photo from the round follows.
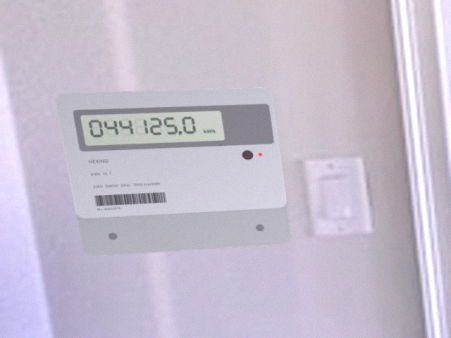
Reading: 44125.0 kWh
